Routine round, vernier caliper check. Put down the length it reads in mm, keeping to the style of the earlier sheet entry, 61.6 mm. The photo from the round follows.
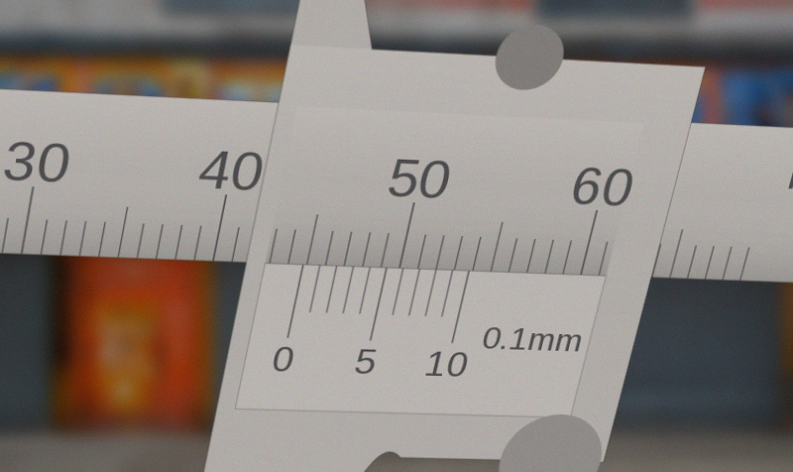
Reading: 44.8 mm
